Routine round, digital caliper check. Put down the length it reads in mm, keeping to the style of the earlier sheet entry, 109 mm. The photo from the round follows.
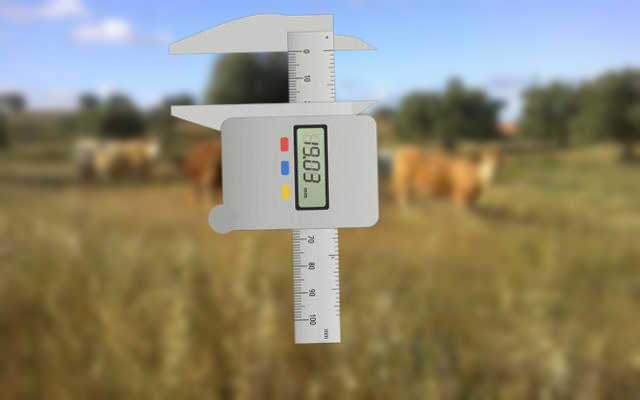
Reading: 19.03 mm
